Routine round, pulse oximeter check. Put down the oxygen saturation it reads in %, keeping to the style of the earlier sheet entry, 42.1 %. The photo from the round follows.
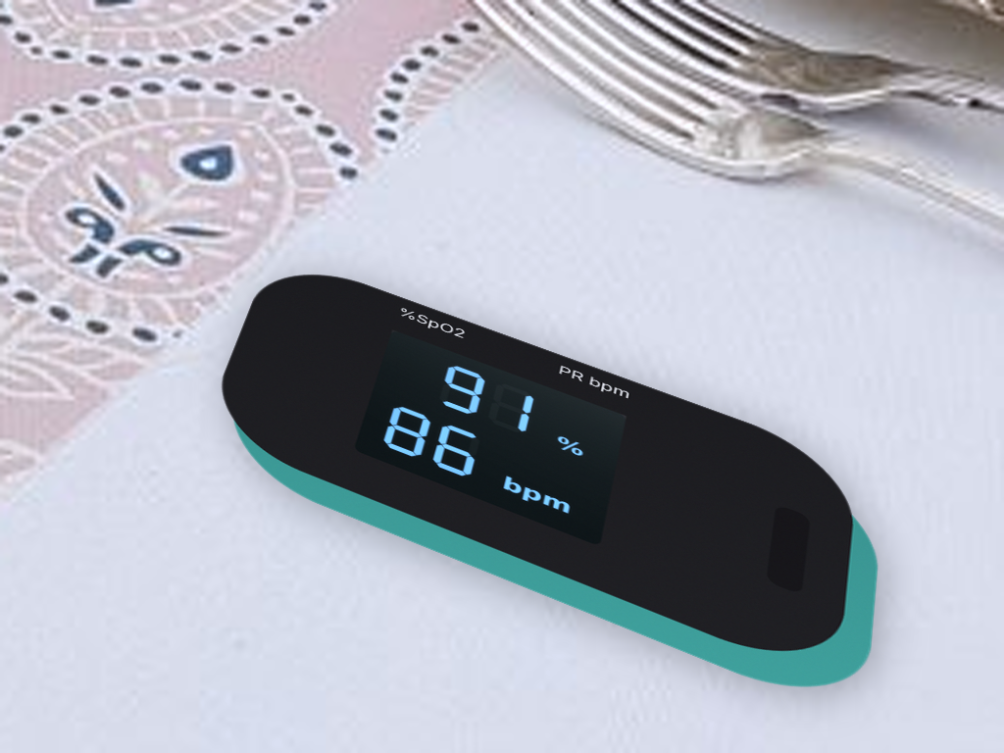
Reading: 91 %
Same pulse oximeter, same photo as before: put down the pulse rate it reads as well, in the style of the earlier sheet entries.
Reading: 86 bpm
